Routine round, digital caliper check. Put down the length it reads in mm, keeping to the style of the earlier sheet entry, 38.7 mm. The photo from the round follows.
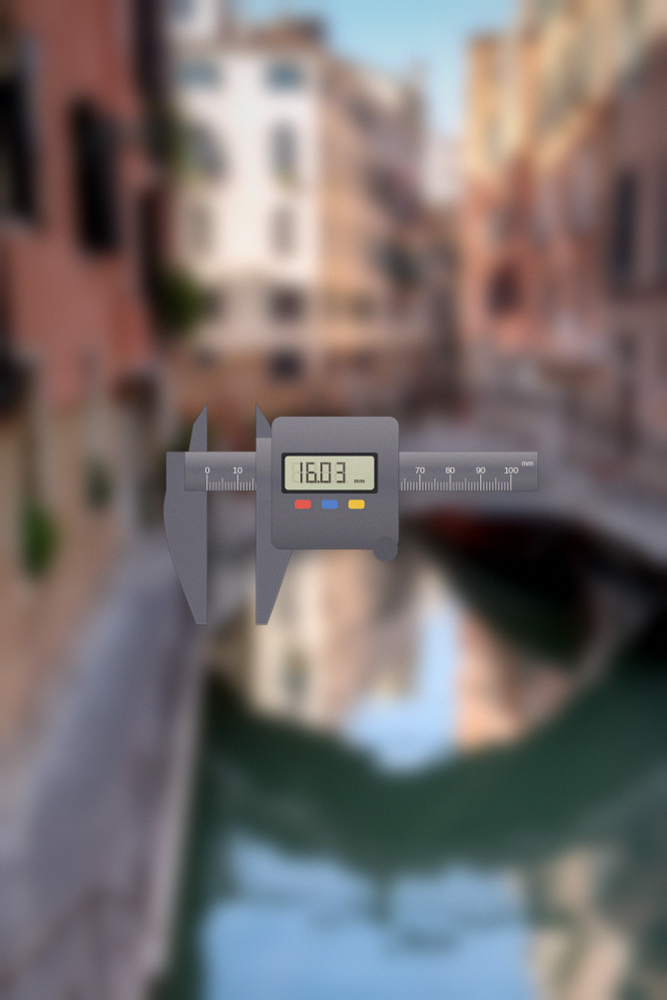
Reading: 16.03 mm
